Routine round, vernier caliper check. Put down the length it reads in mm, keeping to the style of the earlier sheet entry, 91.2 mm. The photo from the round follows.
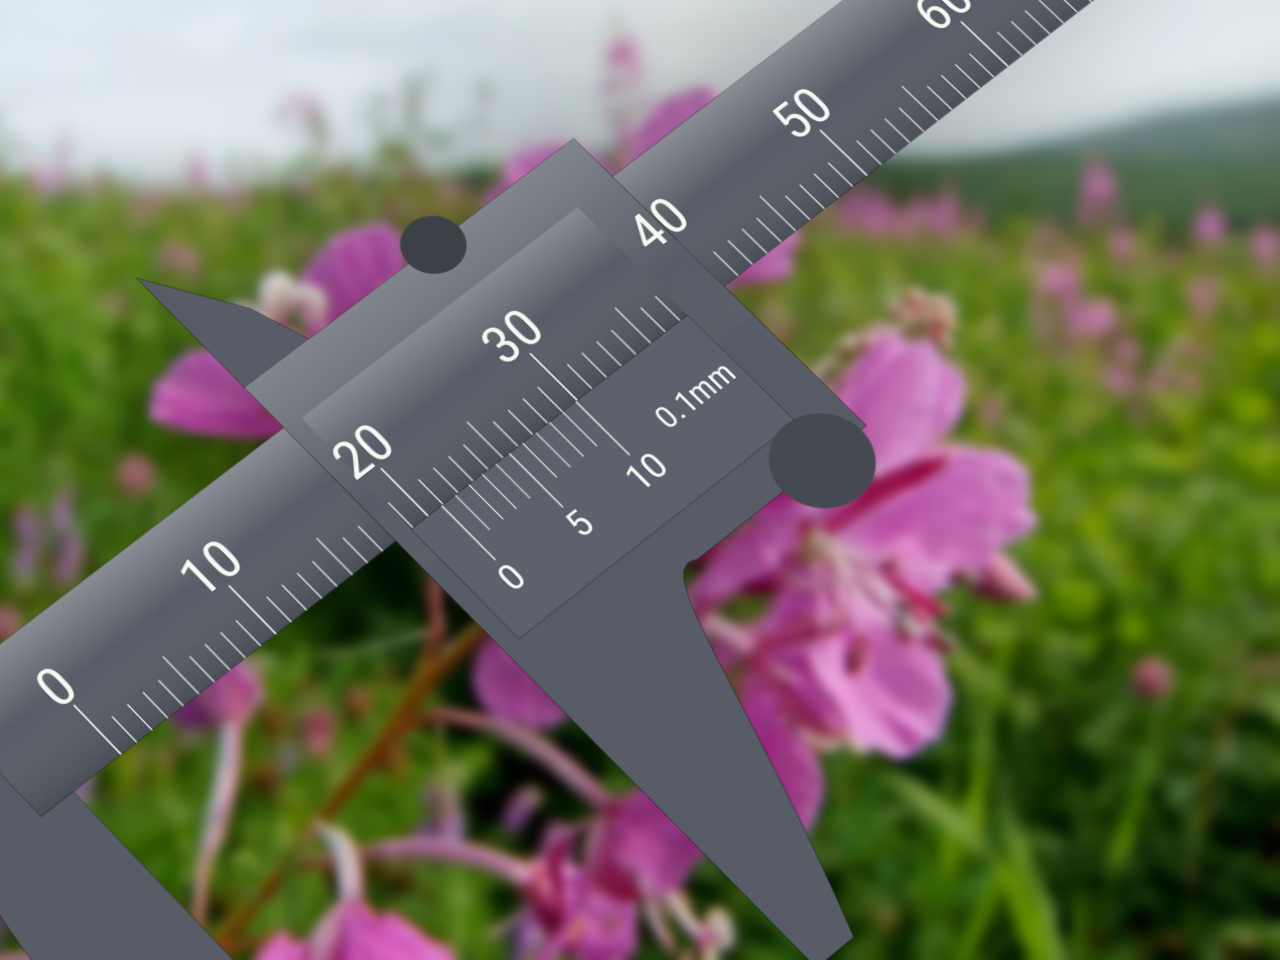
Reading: 20.9 mm
